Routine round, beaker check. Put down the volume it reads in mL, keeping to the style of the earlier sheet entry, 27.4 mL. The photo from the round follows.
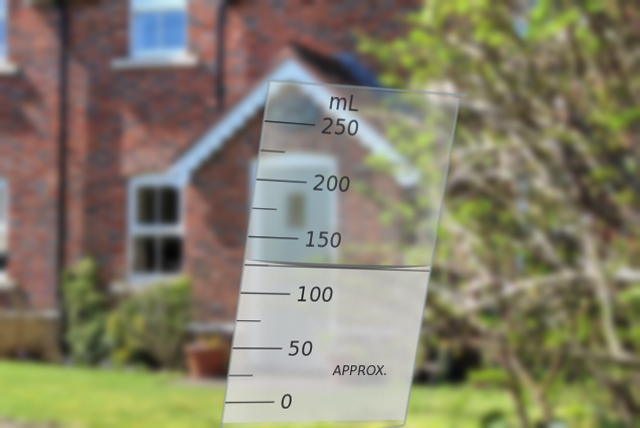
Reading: 125 mL
